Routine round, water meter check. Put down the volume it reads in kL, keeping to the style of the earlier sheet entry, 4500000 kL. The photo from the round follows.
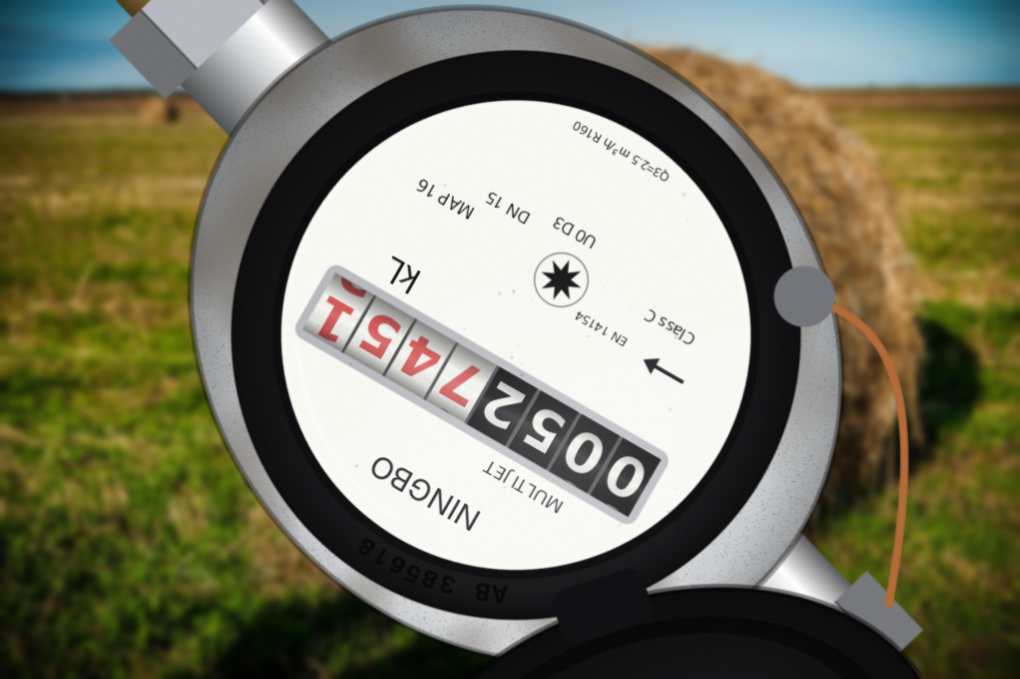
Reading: 52.7451 kL
